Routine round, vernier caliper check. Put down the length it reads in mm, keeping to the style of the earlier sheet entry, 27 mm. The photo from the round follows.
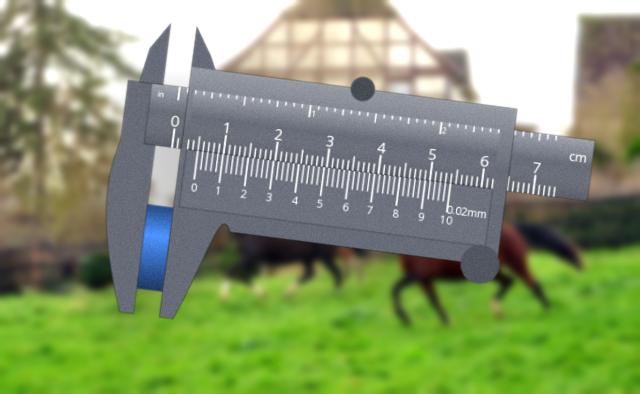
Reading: 5.0 mm
